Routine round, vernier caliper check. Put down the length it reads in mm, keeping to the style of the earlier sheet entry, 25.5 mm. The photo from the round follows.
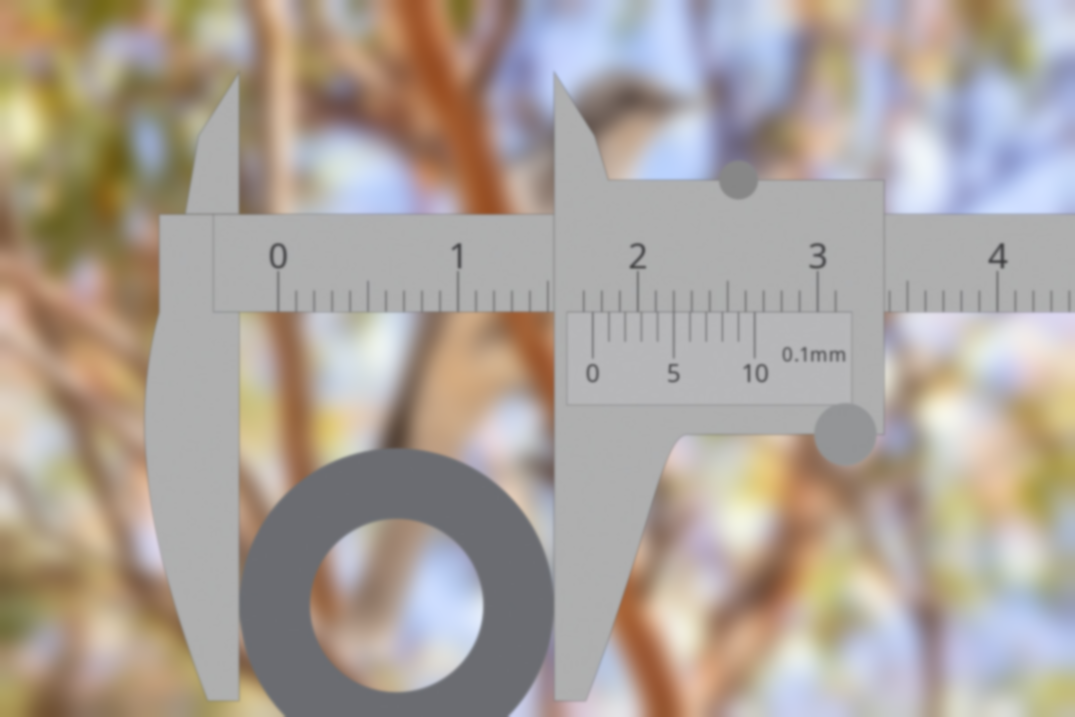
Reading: 17.5 mm
